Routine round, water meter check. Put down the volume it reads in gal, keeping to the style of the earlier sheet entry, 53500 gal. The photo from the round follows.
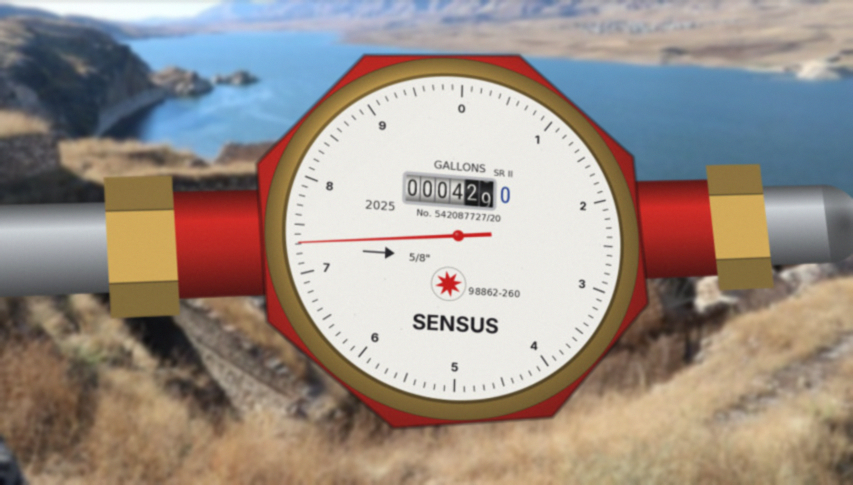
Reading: 4287.3 gal
